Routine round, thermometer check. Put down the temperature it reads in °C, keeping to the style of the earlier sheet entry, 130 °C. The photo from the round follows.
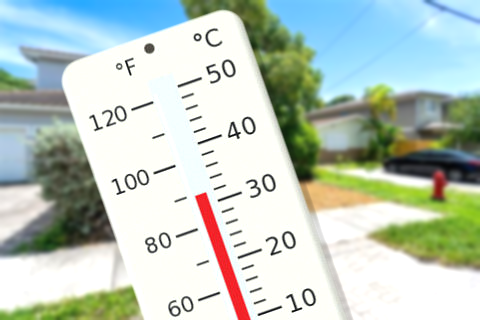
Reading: 32 °C
